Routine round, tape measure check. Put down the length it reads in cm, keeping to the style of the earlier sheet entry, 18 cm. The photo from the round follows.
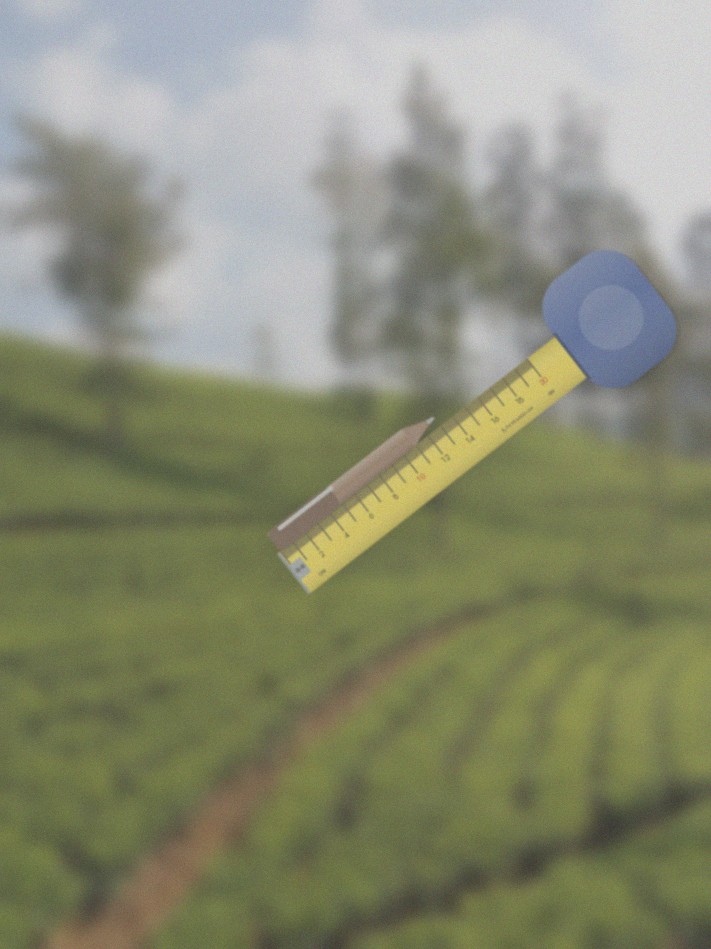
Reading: 13 cm
